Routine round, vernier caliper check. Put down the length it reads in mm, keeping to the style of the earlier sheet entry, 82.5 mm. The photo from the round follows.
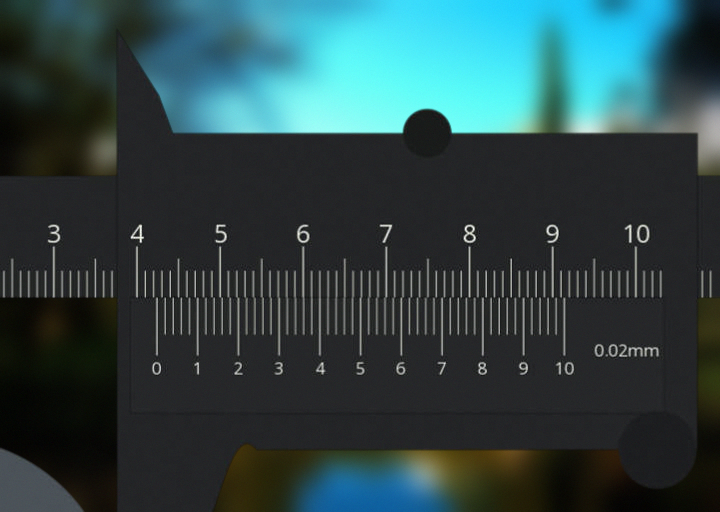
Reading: 42.4 mm
